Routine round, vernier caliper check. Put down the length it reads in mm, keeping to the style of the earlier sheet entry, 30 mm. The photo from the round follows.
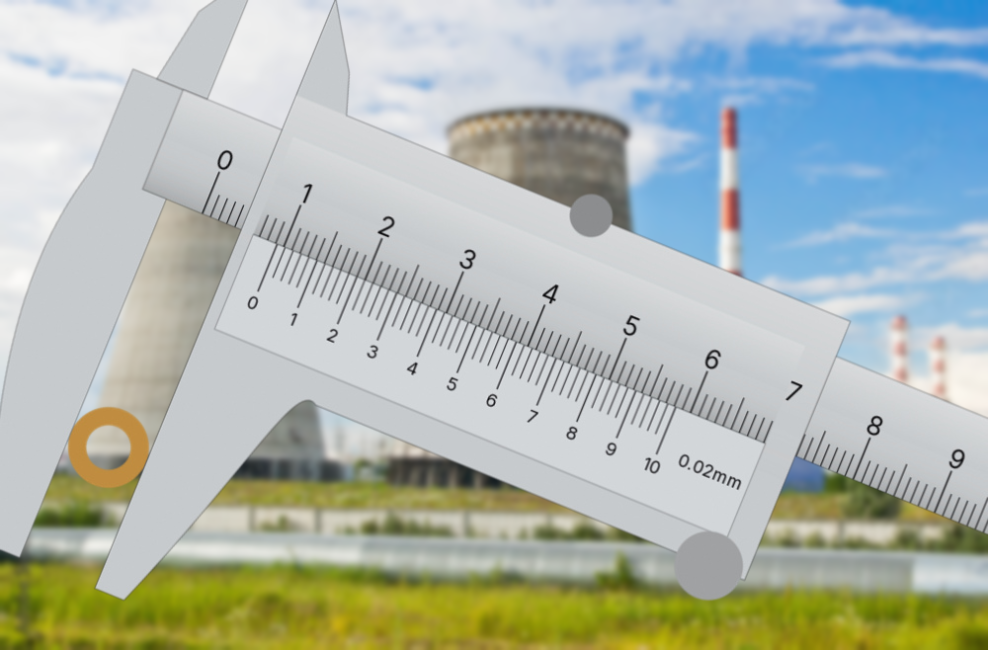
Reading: 9.2 mm
